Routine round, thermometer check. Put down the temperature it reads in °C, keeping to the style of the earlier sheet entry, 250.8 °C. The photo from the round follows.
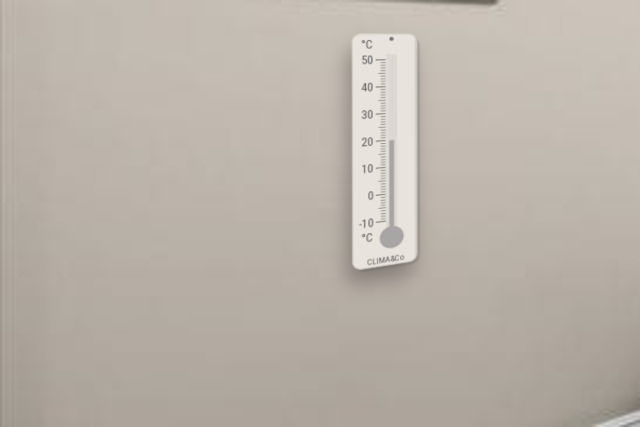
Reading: 20 °C
